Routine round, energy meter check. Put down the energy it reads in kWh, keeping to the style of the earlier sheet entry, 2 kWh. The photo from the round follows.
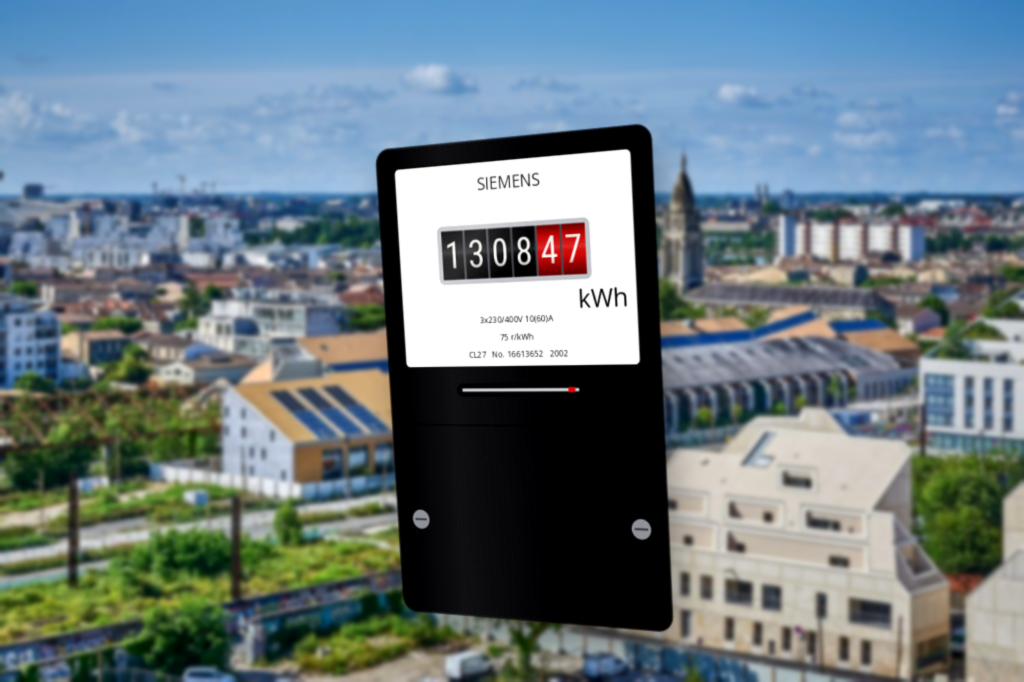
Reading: 1308.47 kWh
